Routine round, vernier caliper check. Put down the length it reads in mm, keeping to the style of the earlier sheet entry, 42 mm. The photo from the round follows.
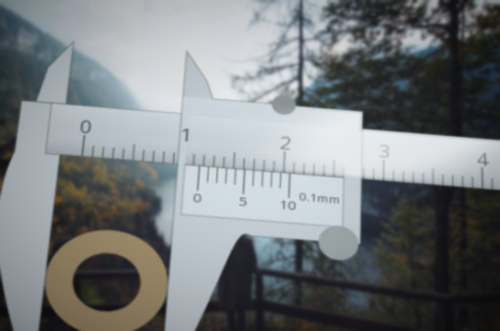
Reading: 11.6 mm
